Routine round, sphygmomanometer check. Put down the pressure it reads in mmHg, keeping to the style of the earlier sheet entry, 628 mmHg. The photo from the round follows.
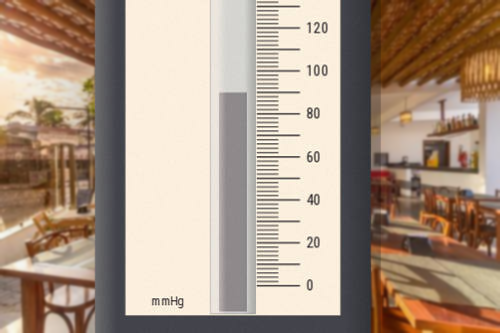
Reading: 90 mmHg
